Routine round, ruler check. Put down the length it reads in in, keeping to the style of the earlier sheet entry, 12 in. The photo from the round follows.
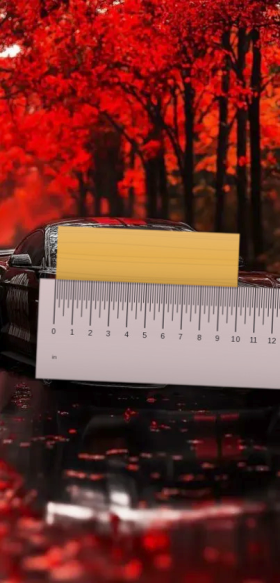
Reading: 10 in
